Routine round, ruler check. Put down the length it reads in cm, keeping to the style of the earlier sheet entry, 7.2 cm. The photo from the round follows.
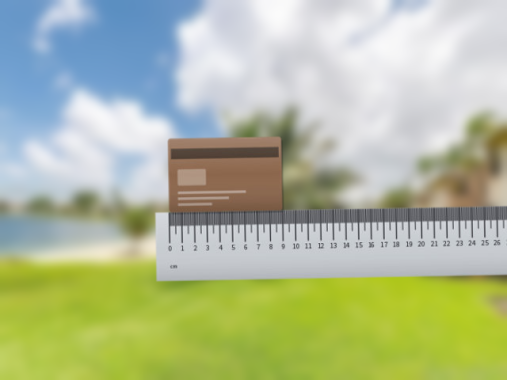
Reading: 9 cm
